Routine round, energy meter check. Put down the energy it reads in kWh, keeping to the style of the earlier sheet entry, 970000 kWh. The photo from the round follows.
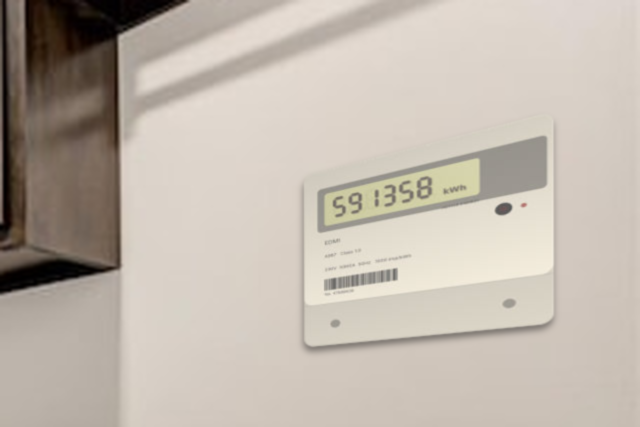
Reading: 591358 kWh
